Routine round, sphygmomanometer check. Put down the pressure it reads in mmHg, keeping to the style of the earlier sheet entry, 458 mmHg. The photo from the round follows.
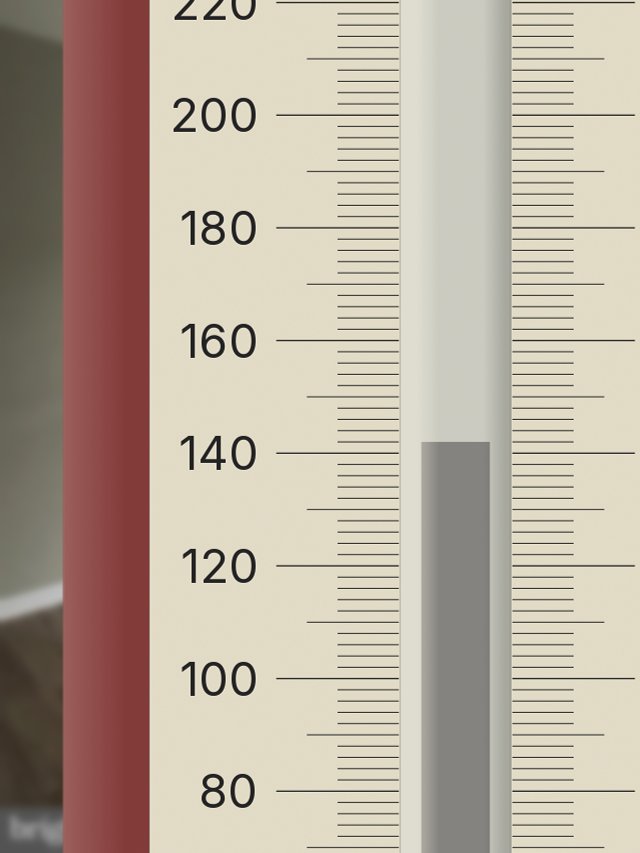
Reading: 142 mmHg
